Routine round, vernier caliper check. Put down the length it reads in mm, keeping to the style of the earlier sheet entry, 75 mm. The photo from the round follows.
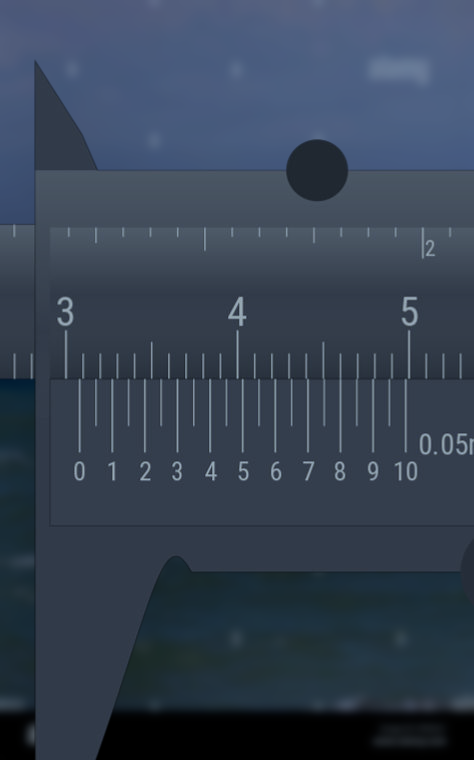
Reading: 30.8 mm
